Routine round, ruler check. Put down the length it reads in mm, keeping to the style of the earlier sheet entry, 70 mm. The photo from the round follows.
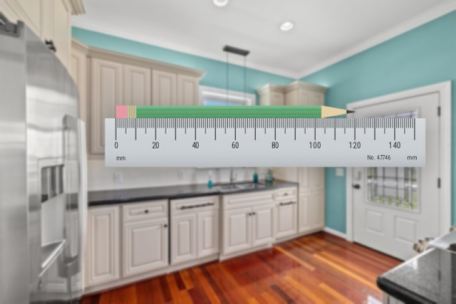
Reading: 120 mm
